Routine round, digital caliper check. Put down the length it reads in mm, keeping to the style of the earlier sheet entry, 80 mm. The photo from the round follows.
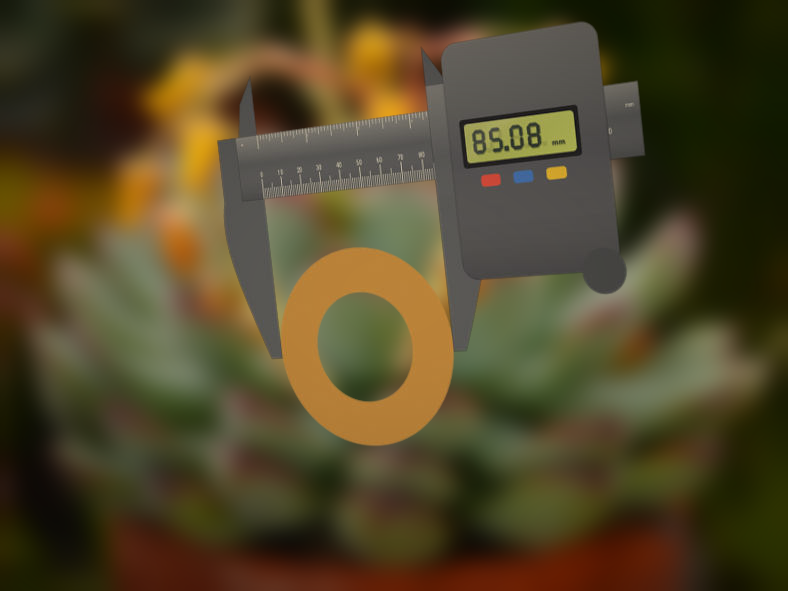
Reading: 85.08 mm
